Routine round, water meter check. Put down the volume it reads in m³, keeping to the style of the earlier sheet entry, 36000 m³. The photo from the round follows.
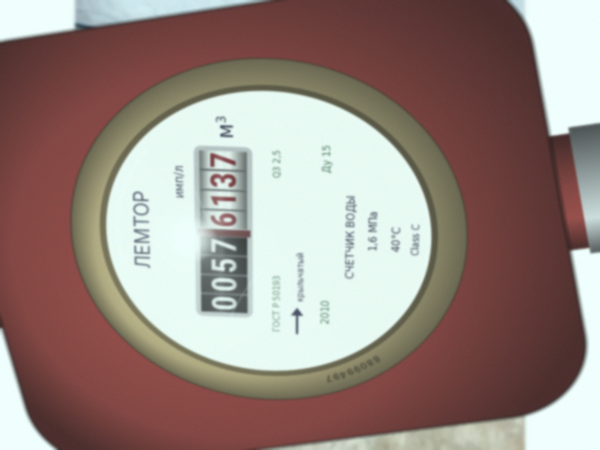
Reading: 57.6137 m³
